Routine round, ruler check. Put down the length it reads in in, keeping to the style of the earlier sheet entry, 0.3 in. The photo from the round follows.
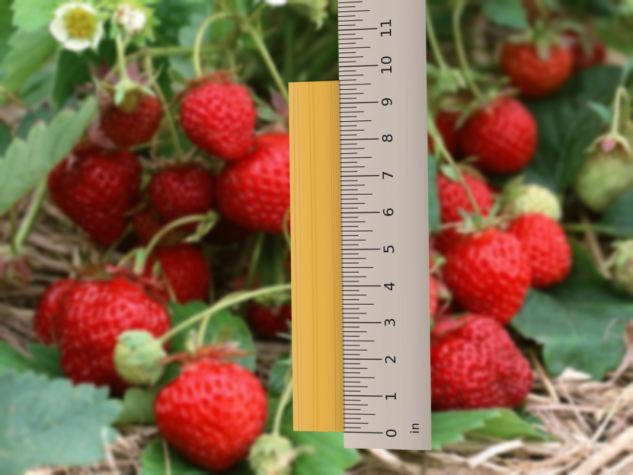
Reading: 9.625 in
